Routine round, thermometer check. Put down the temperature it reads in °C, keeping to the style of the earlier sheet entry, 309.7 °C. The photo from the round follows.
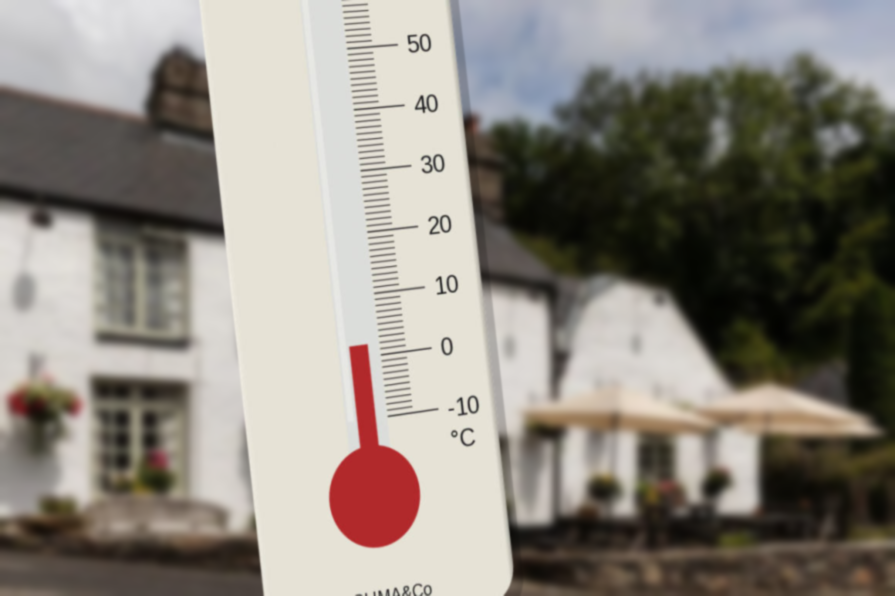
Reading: 2 °C
